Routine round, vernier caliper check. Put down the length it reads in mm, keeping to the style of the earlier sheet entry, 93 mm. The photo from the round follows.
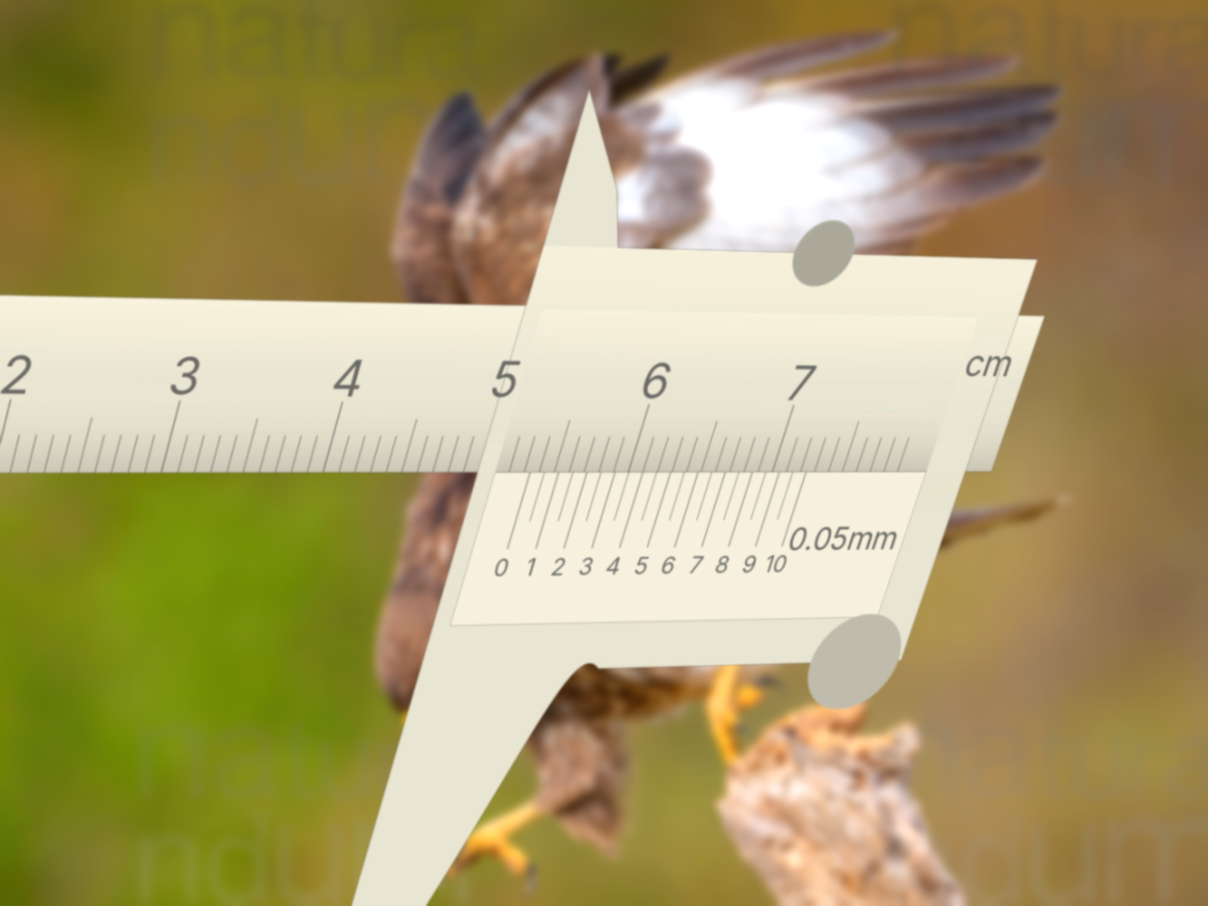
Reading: 53.4 mm
